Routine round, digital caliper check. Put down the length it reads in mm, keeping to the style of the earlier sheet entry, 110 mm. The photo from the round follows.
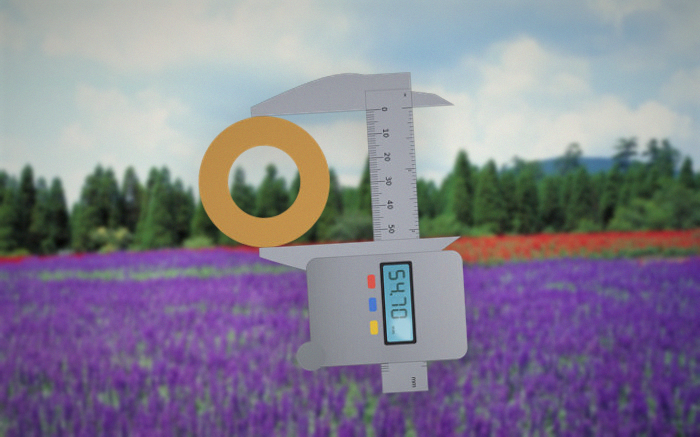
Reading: 54.70 mm
